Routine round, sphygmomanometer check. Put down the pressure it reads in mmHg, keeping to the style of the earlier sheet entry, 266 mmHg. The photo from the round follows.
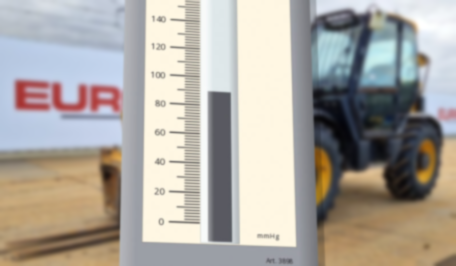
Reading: 90 mmHg
